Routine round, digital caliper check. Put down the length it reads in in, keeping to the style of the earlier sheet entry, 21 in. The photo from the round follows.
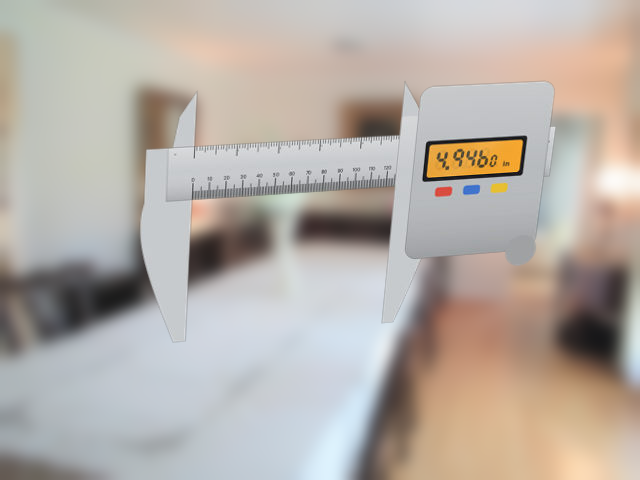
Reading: 4.9460 in
